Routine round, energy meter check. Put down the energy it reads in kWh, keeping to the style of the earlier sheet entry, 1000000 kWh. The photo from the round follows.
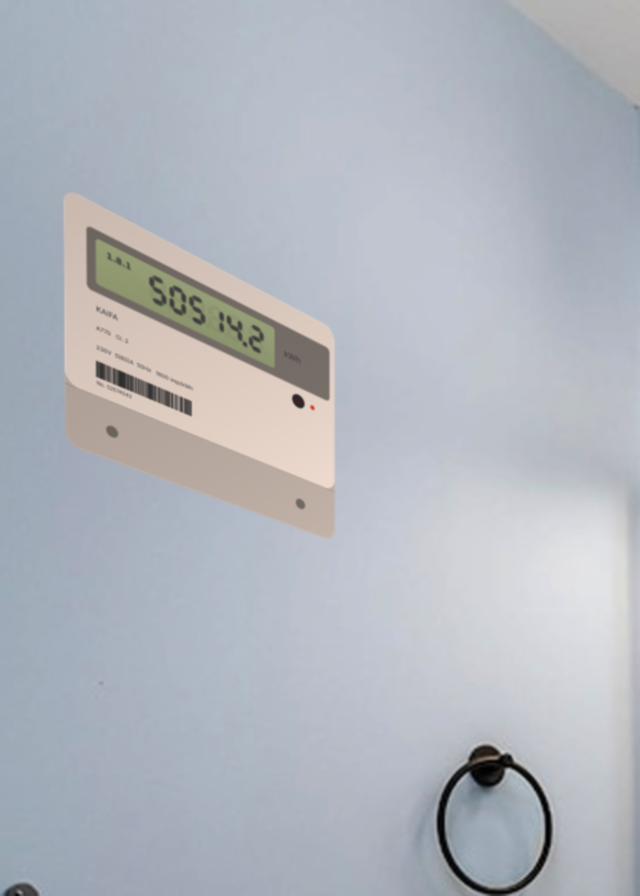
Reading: 50514.2 kWh
